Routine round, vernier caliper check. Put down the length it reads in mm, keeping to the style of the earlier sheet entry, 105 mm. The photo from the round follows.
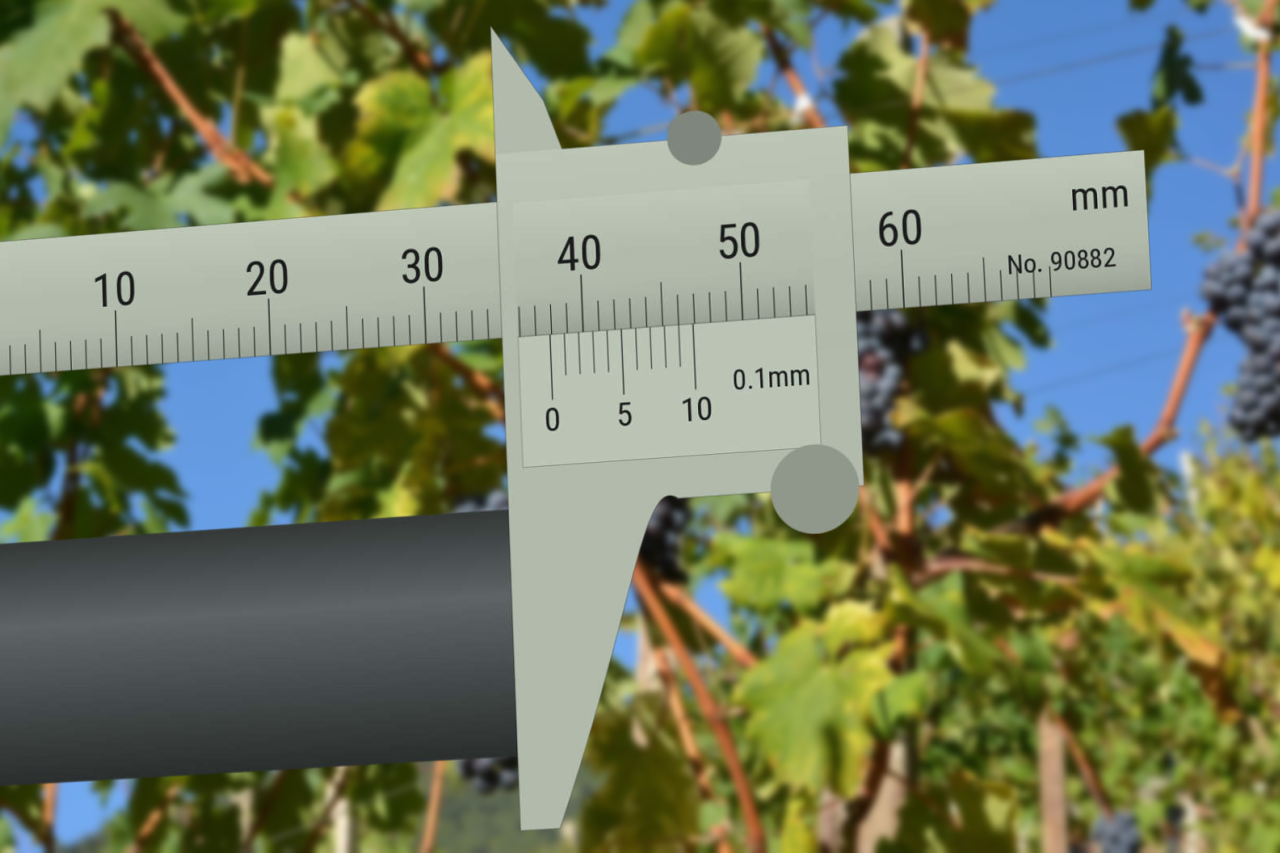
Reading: 37.9 mm
